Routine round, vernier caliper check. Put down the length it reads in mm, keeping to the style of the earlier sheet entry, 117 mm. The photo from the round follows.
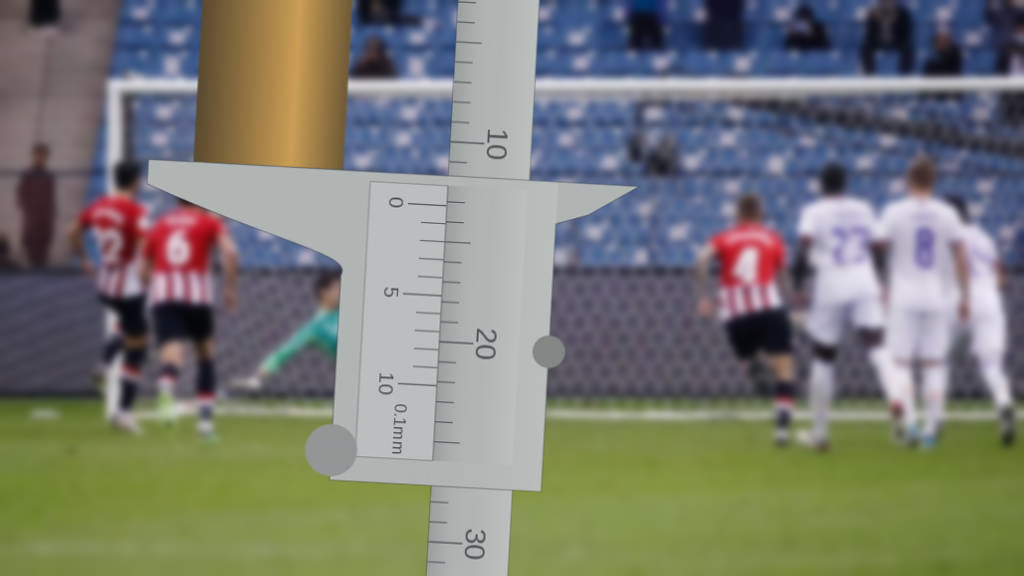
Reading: 13.2 mm
